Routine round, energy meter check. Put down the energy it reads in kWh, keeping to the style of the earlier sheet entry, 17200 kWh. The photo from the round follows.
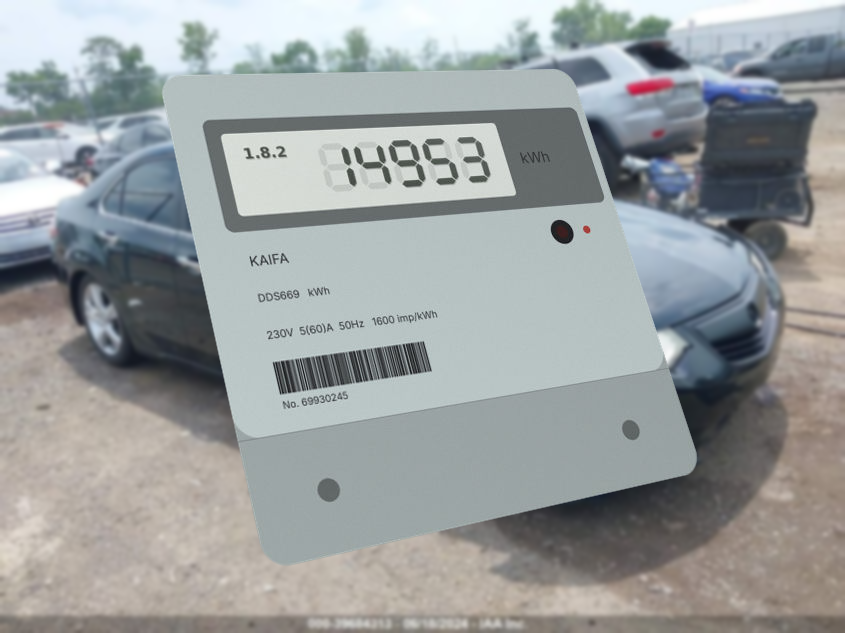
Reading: 14953 kWh
